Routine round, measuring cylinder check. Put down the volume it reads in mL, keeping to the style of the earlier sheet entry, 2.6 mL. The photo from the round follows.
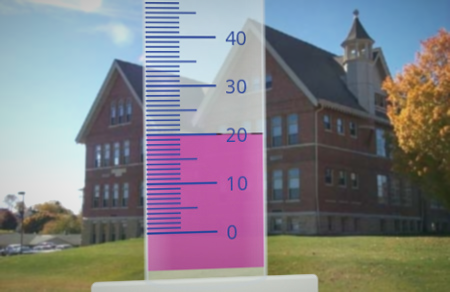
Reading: 20 mL
